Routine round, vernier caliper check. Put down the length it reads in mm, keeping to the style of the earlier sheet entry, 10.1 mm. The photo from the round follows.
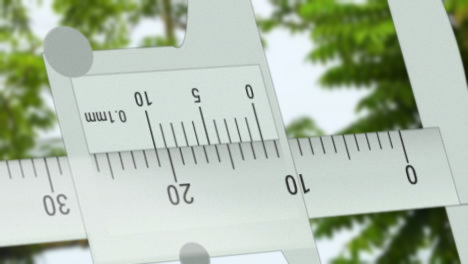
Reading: 12.0 mm
